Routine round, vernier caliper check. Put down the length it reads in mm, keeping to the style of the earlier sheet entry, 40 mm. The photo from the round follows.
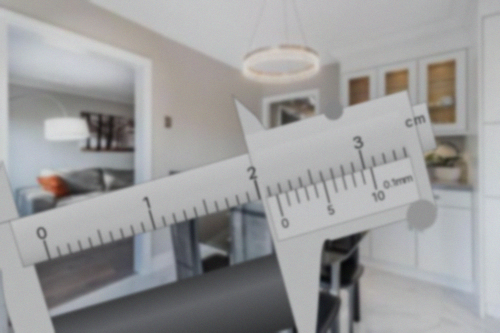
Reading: 21.6 mm
